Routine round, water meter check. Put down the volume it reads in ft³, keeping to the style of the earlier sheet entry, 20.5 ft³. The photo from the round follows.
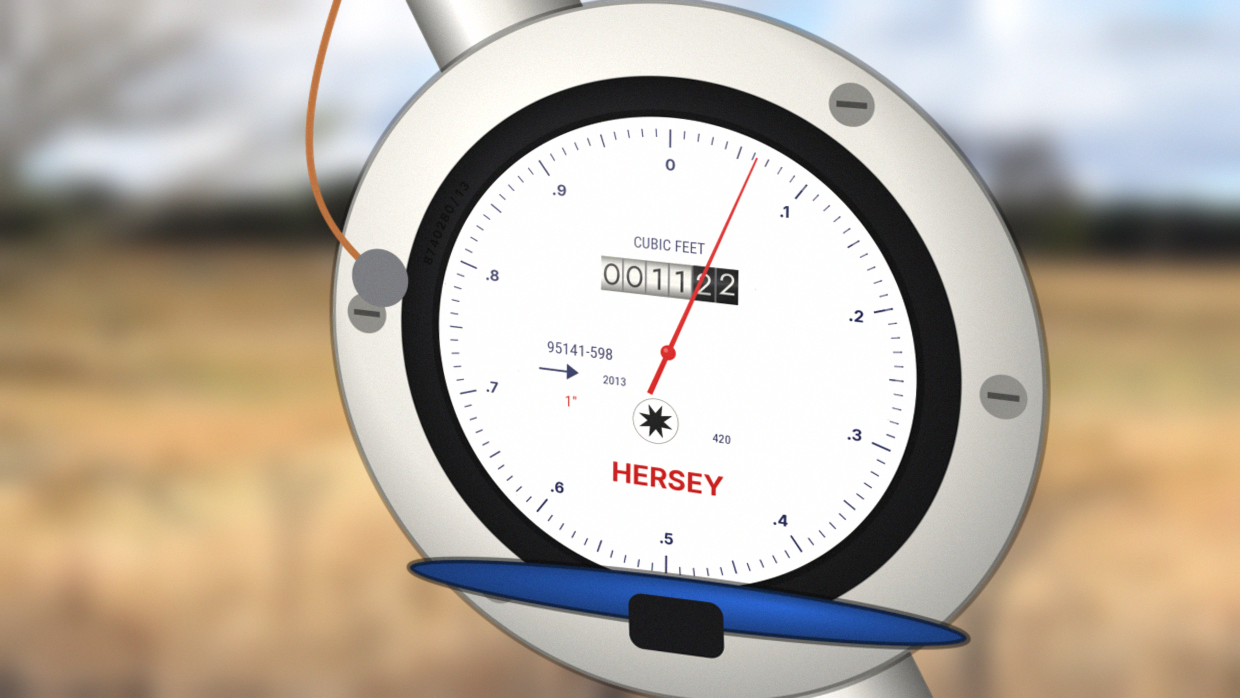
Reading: 1122.06 ft³
